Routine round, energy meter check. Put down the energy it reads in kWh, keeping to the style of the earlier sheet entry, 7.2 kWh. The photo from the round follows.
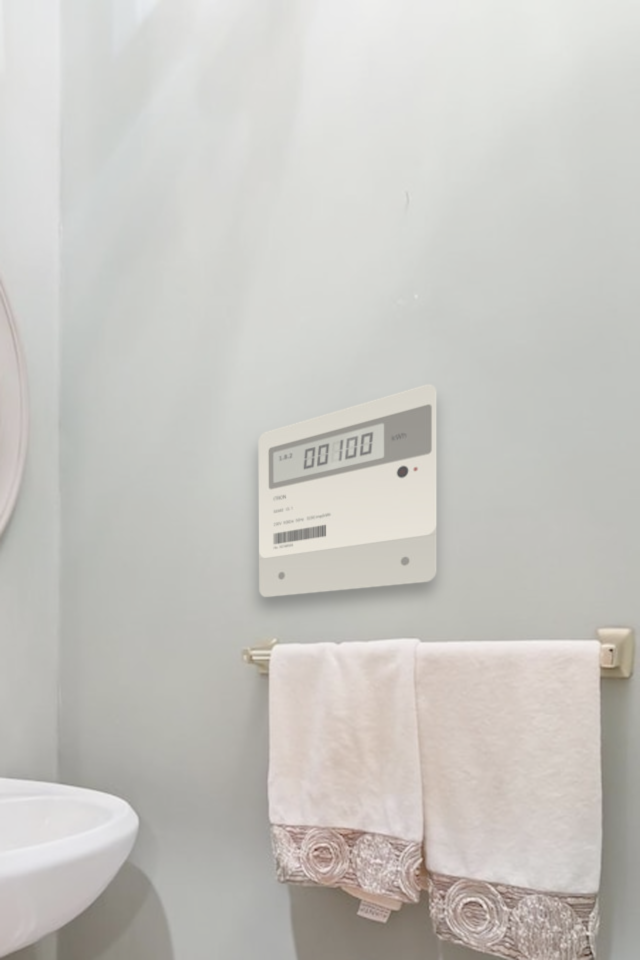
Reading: 100 kWh
